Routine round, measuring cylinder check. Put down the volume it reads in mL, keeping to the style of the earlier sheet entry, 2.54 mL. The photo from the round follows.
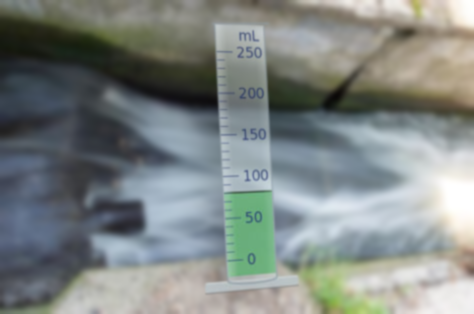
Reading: 80 mL
